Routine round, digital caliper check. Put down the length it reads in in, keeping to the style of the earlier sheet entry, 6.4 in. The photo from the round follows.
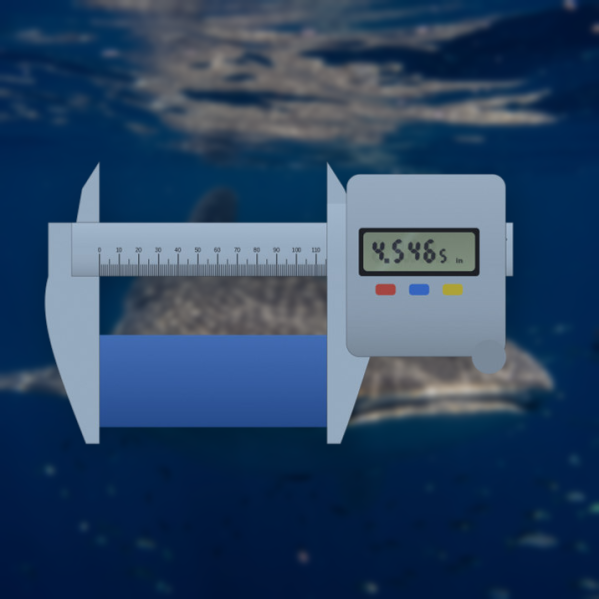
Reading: 4.5465 in
